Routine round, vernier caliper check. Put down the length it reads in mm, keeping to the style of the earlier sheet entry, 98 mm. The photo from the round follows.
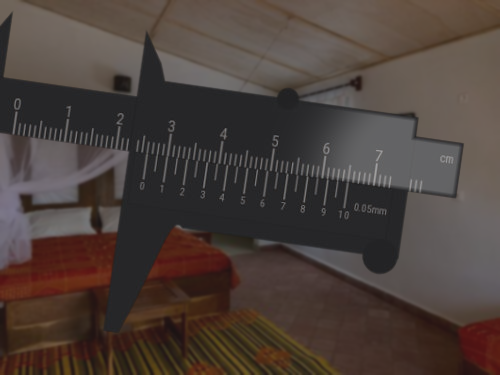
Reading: 26.0 mm
